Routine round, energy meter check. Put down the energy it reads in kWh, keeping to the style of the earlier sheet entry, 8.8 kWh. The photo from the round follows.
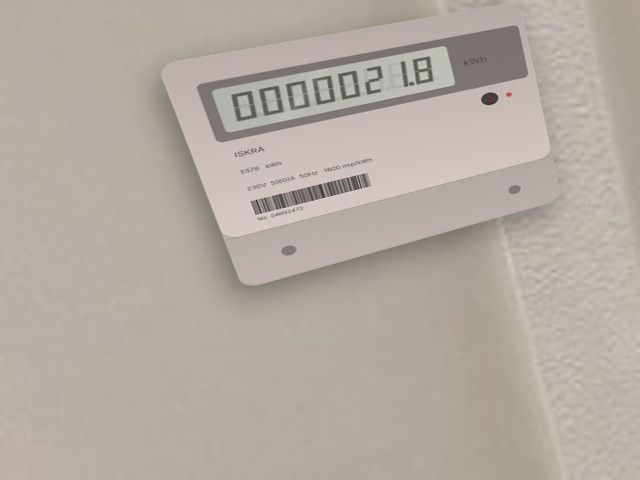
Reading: 21.8 kWh
